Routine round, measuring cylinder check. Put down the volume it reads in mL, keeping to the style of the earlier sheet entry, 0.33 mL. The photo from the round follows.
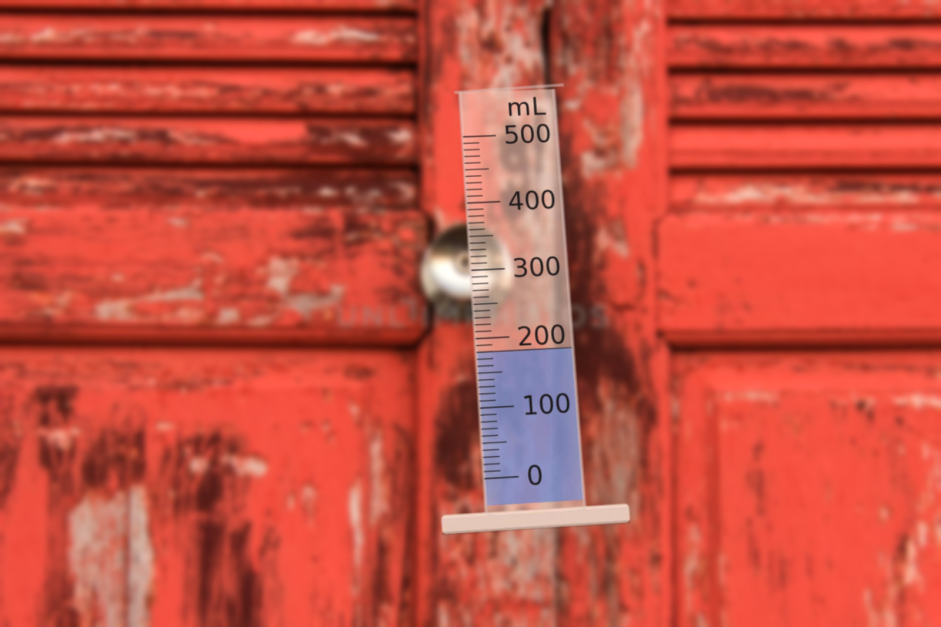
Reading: 180 mL
